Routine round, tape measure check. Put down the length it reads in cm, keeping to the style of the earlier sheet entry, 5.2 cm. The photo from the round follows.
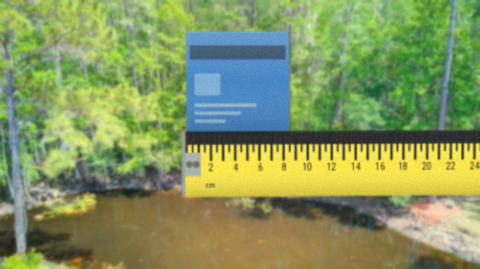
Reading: 8.5 cm
